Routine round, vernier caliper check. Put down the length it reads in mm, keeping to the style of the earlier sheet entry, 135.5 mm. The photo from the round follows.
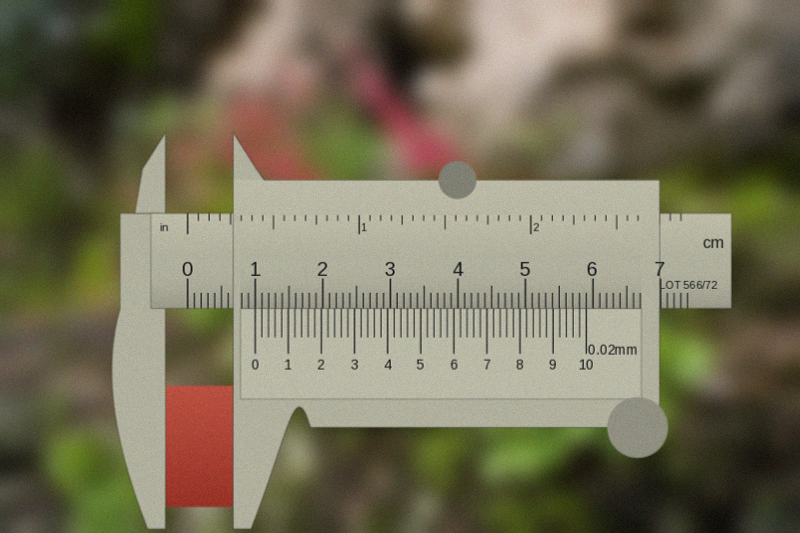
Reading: 10.0 mm
